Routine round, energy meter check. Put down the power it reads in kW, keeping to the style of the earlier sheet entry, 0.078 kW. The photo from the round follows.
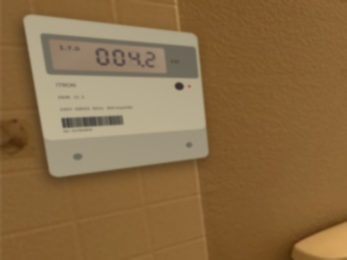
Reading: 4.2 kW
